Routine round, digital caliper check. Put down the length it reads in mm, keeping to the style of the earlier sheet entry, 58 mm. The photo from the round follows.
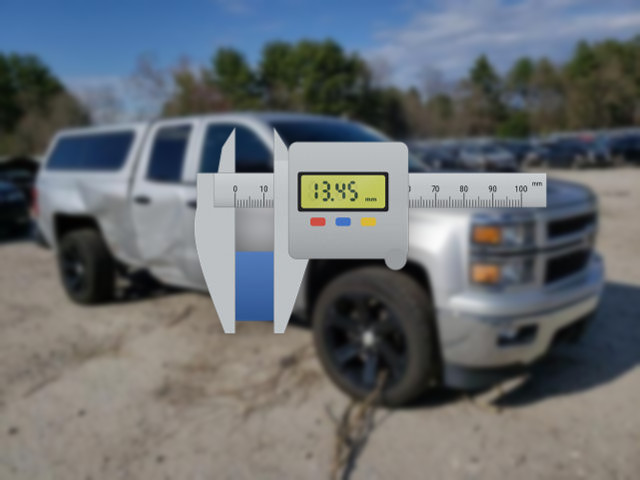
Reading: 13.45 mm
